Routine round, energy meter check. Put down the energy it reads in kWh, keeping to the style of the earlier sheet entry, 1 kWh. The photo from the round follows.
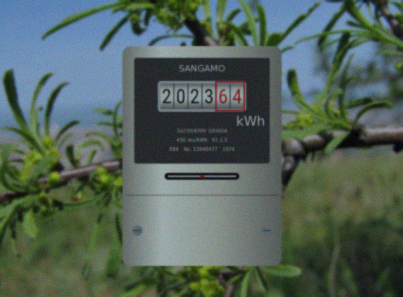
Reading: 2023.64 kWh
